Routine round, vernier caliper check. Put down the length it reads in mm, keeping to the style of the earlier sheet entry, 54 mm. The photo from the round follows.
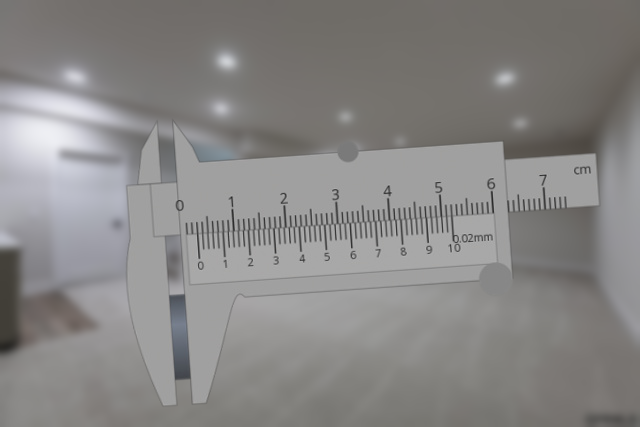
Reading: 3.0 mm
